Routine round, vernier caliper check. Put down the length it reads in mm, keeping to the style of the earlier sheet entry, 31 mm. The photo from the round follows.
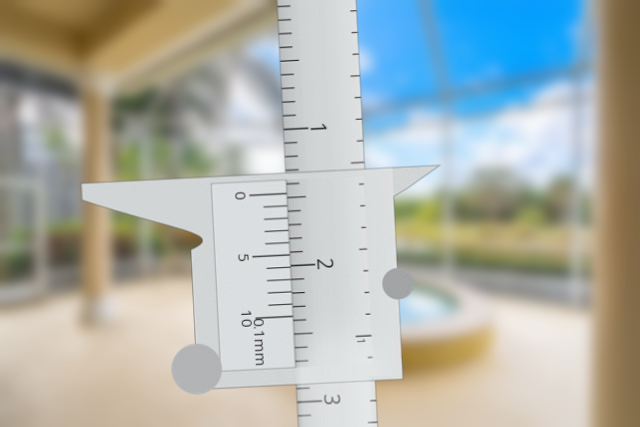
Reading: 14.7 mm
